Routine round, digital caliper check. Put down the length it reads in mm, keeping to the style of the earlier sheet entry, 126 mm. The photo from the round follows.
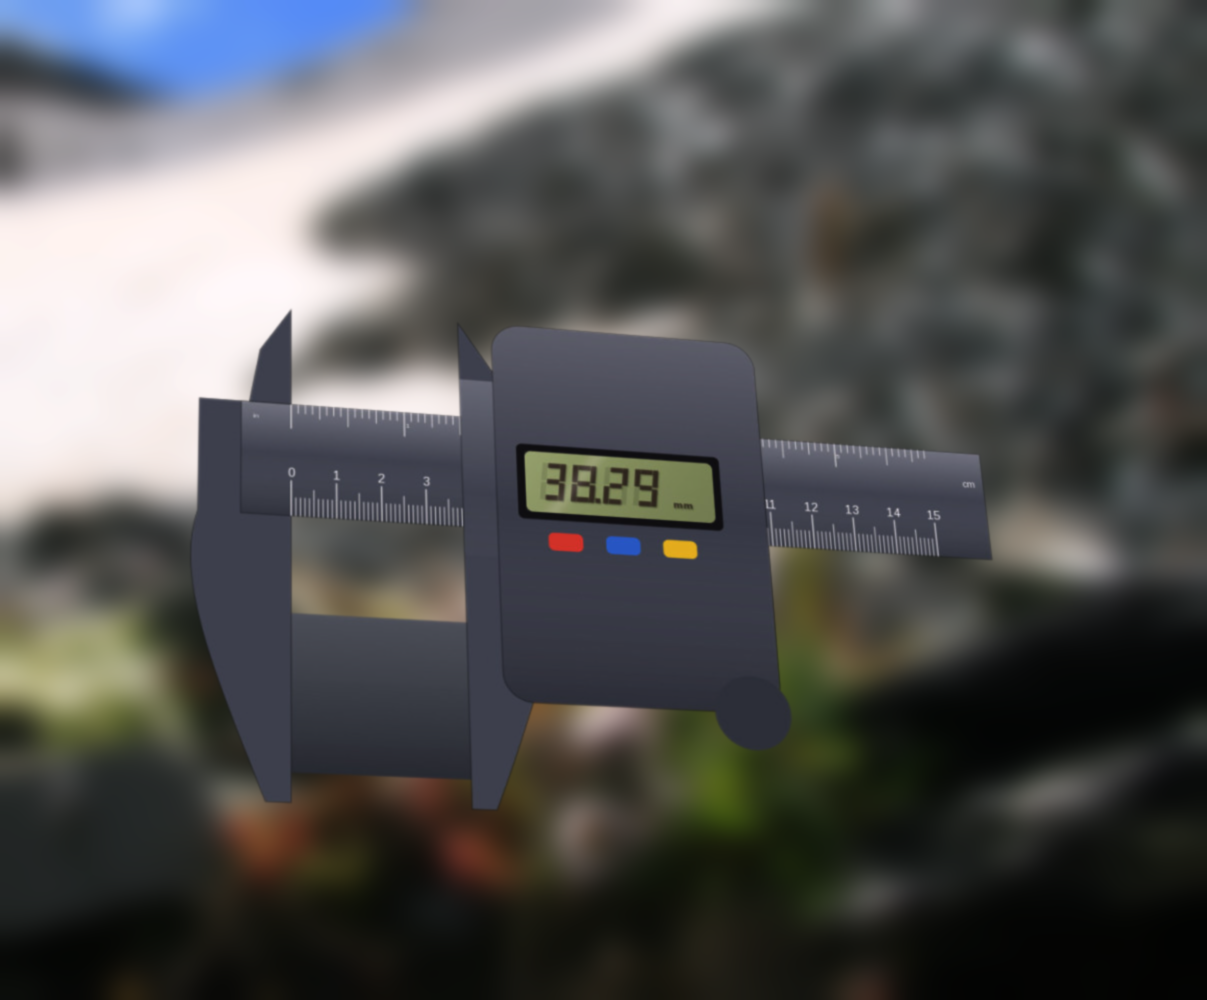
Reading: 38.29 mm
